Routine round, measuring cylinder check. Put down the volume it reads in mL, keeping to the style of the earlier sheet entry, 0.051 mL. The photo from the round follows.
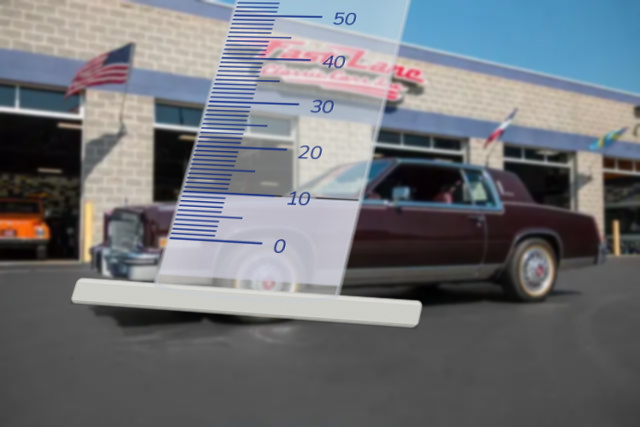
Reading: 10 mL
